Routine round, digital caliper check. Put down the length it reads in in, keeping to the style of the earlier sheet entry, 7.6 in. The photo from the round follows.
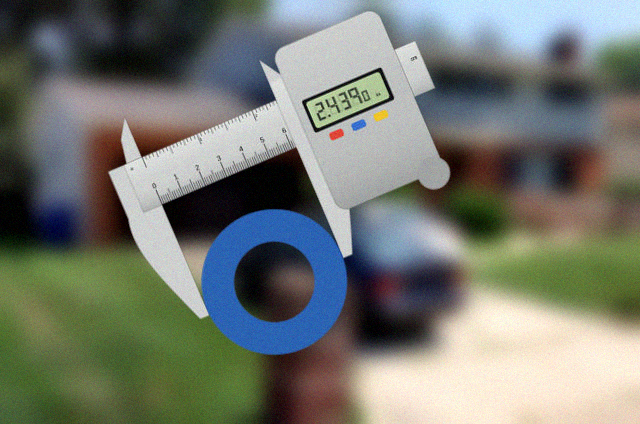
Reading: 2.4390 in
